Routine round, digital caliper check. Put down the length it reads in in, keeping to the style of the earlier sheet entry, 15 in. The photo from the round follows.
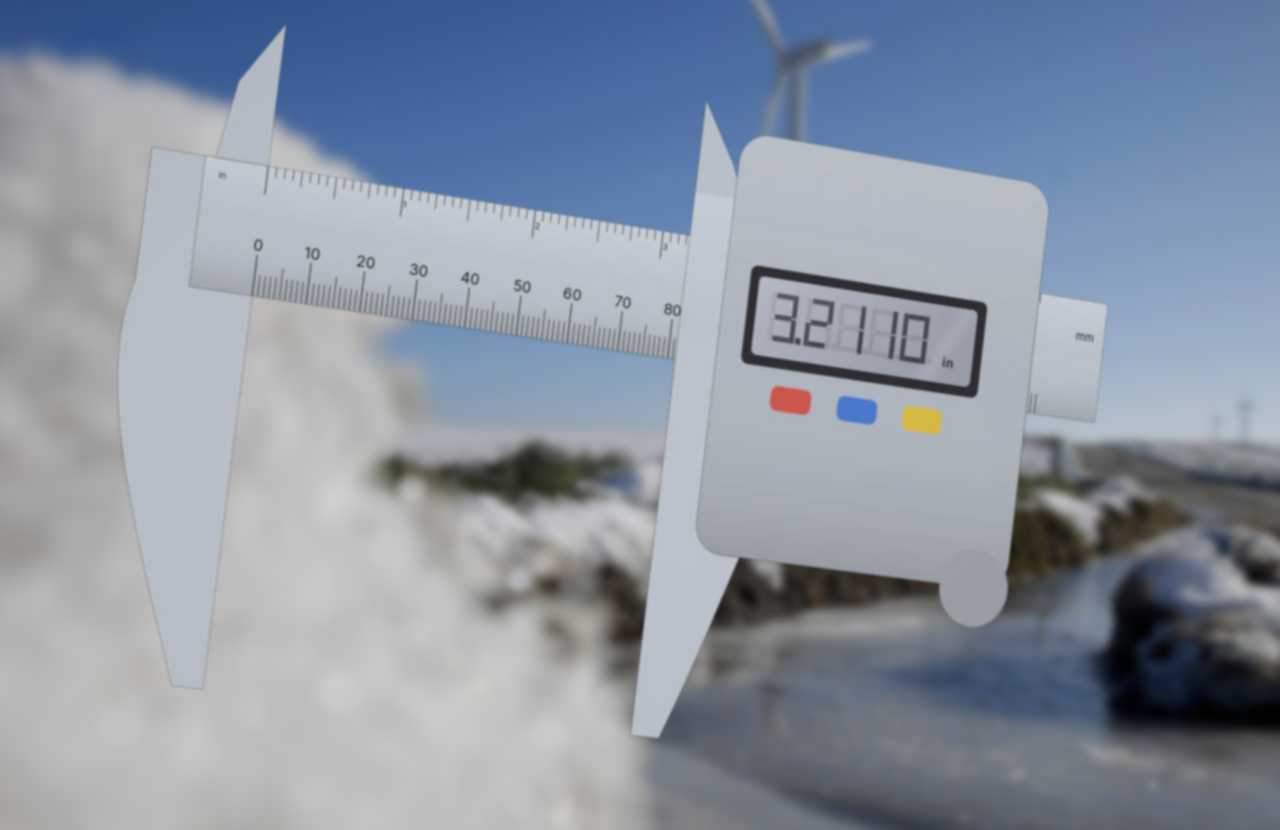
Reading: 3.2110 in
